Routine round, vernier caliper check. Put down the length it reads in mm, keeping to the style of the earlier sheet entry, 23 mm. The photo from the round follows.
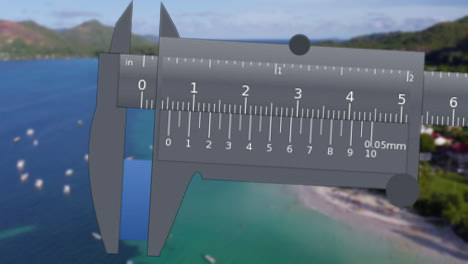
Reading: 5.5 mm
